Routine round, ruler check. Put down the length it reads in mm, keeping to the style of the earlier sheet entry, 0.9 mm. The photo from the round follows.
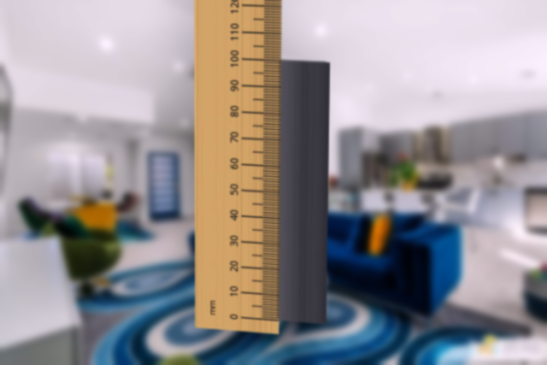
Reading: 100 mm
